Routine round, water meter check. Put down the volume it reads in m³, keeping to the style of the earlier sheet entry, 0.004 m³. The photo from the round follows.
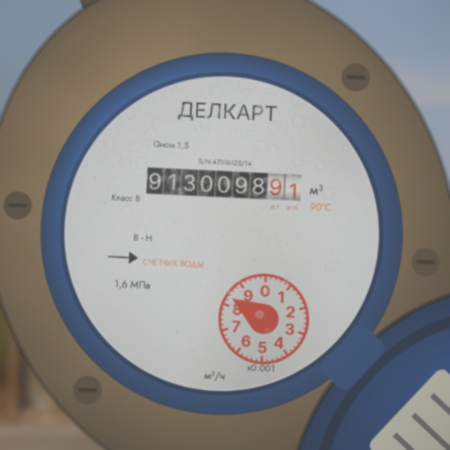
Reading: 9130098.908 m³
